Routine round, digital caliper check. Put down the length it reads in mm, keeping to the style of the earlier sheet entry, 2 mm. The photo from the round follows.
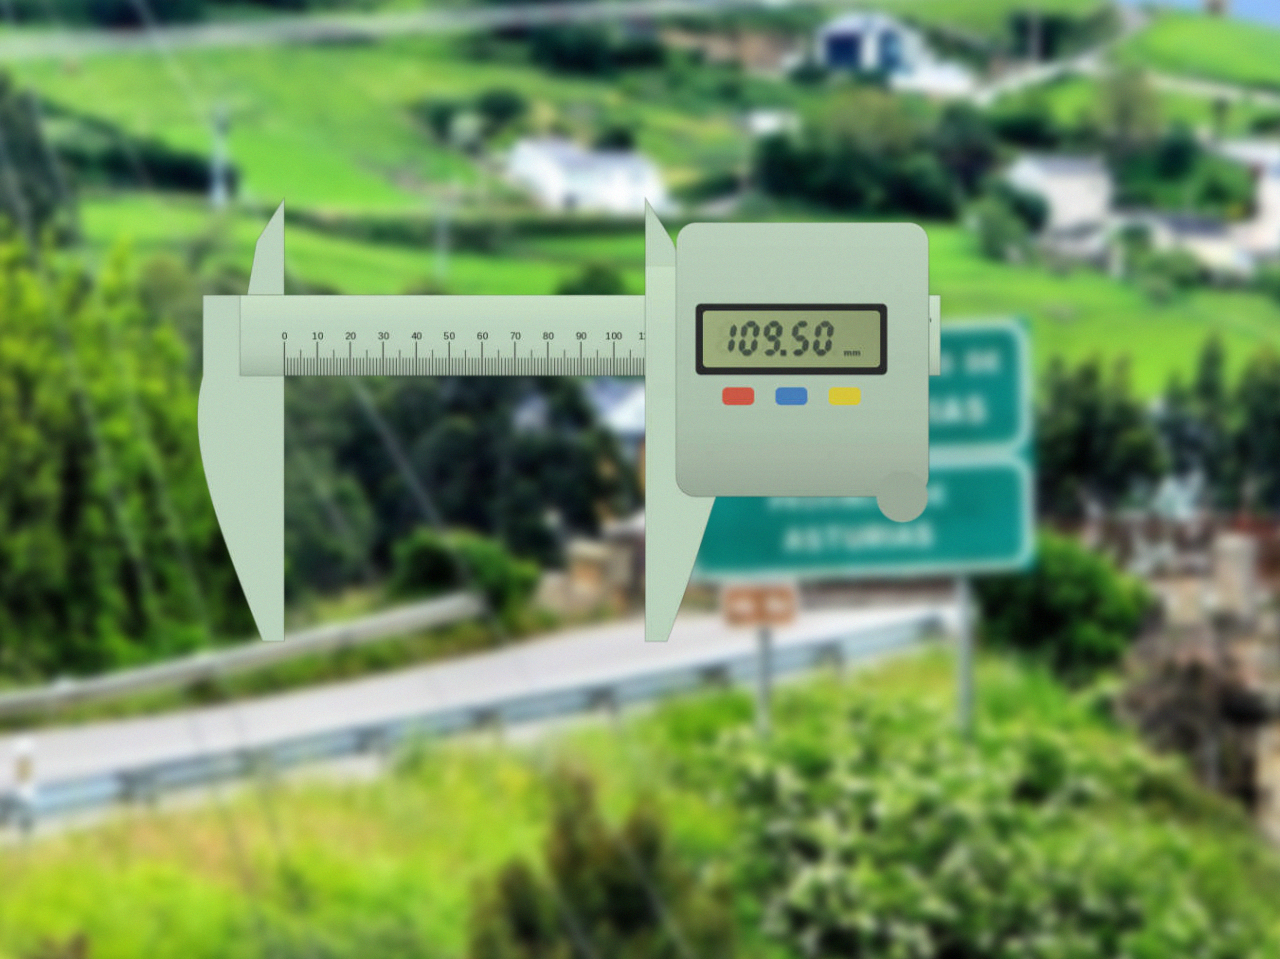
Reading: 109.50 mm
